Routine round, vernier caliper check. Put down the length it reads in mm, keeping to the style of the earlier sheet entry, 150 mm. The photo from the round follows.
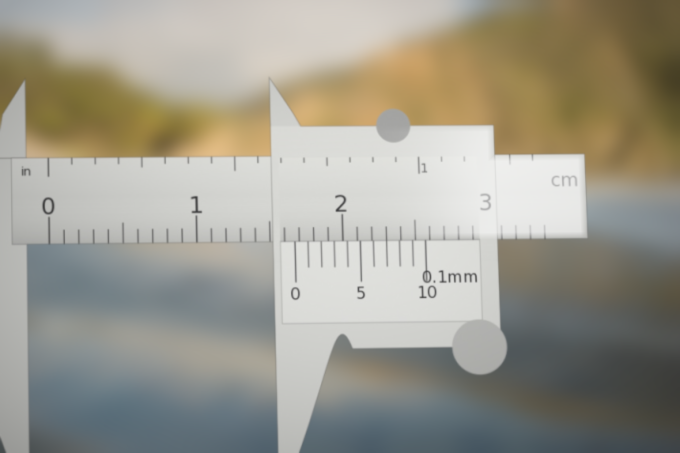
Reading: 16.7 mm
